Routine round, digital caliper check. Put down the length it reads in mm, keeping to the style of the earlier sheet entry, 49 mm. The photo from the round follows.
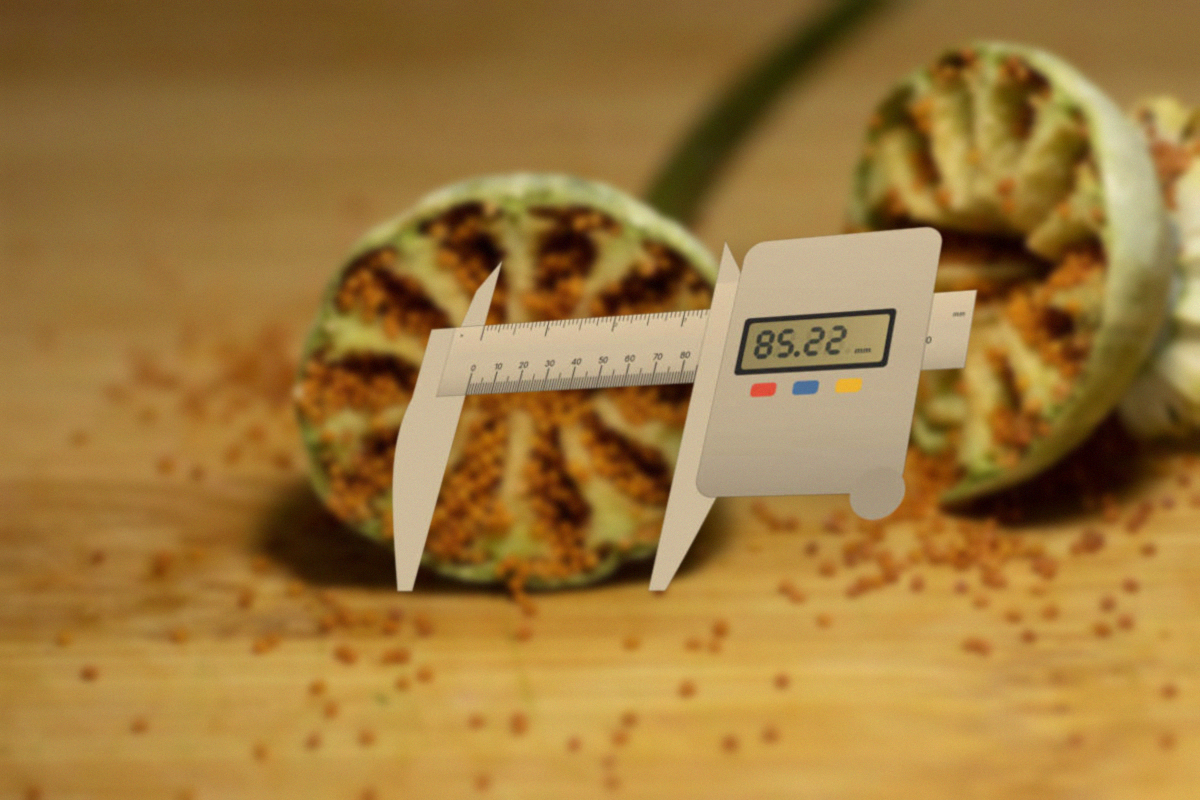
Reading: 85.22 mm
